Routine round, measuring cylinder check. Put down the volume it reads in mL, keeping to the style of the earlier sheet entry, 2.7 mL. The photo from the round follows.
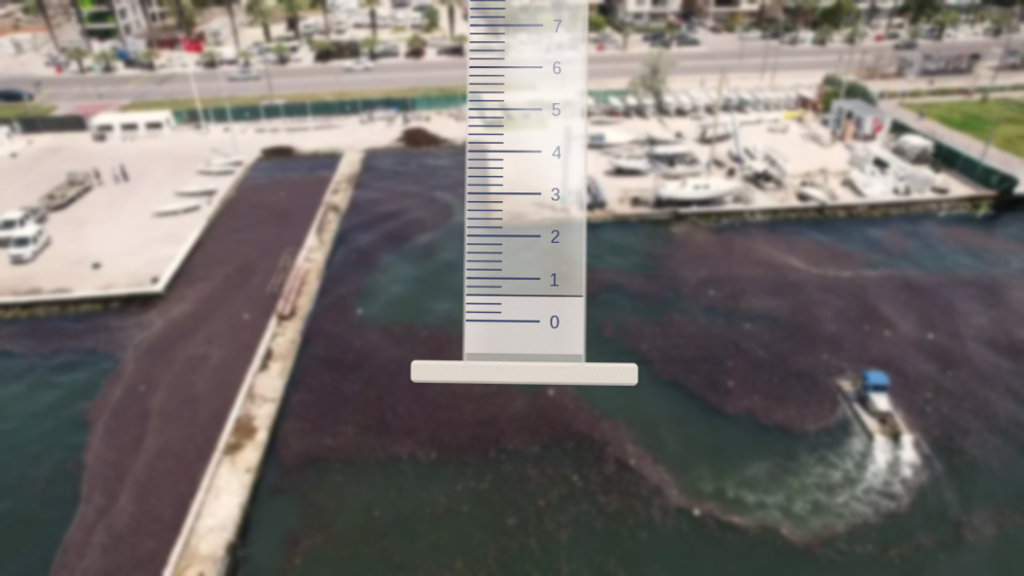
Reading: 0.6 mL
